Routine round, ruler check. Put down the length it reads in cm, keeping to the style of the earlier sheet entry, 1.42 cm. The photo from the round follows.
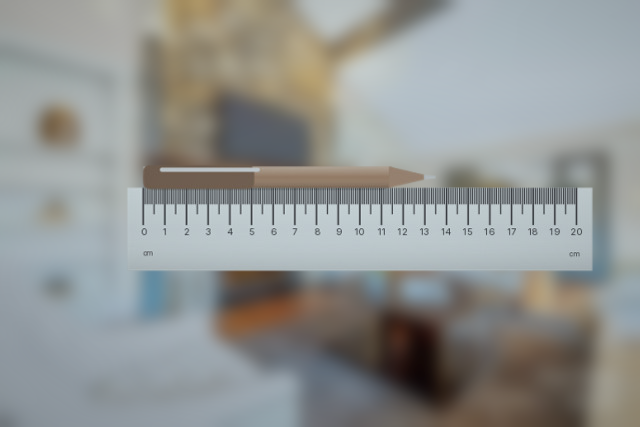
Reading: 13.5 cm
